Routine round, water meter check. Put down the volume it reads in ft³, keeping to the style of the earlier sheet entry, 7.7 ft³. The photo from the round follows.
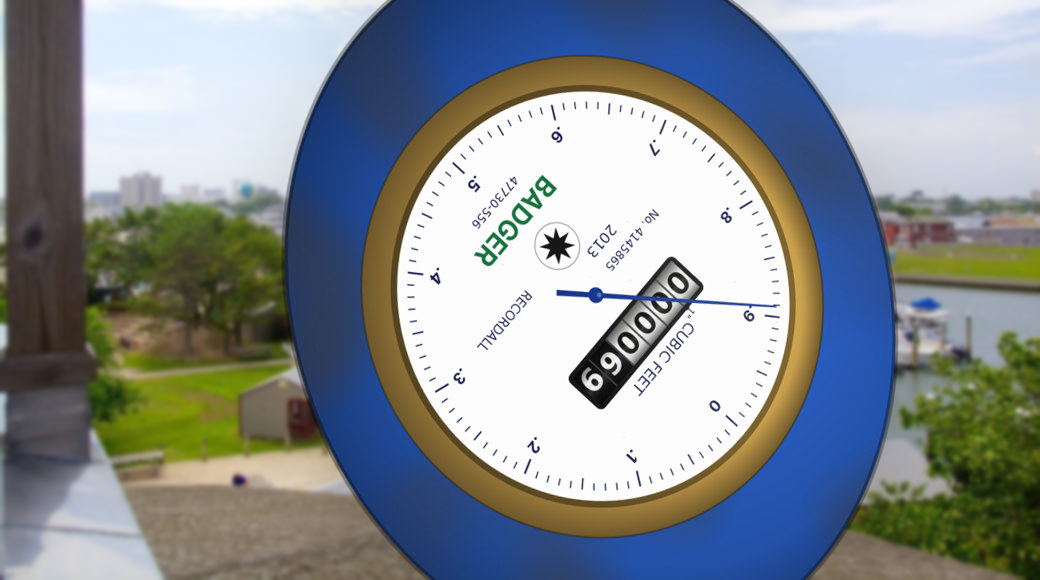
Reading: 68.89 ft³
